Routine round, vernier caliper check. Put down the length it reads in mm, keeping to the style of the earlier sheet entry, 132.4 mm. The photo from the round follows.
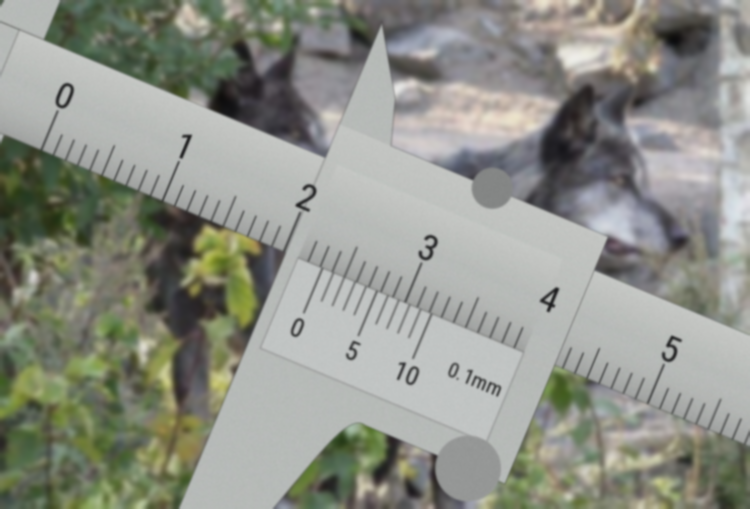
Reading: 23.2 mm
